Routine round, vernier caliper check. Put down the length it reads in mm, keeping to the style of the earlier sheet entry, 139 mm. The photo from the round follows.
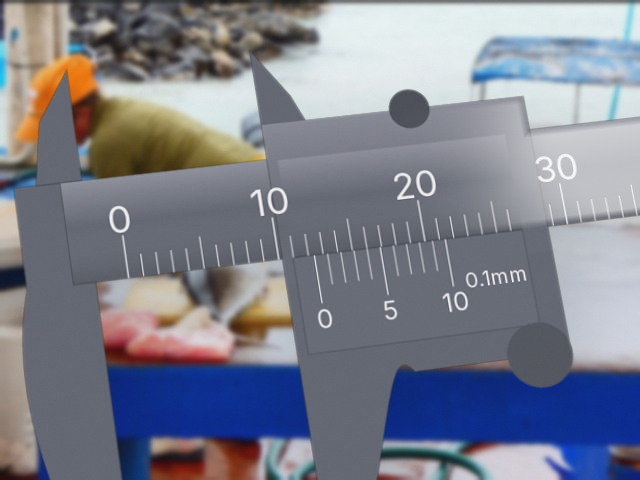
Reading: 12.4 mm
